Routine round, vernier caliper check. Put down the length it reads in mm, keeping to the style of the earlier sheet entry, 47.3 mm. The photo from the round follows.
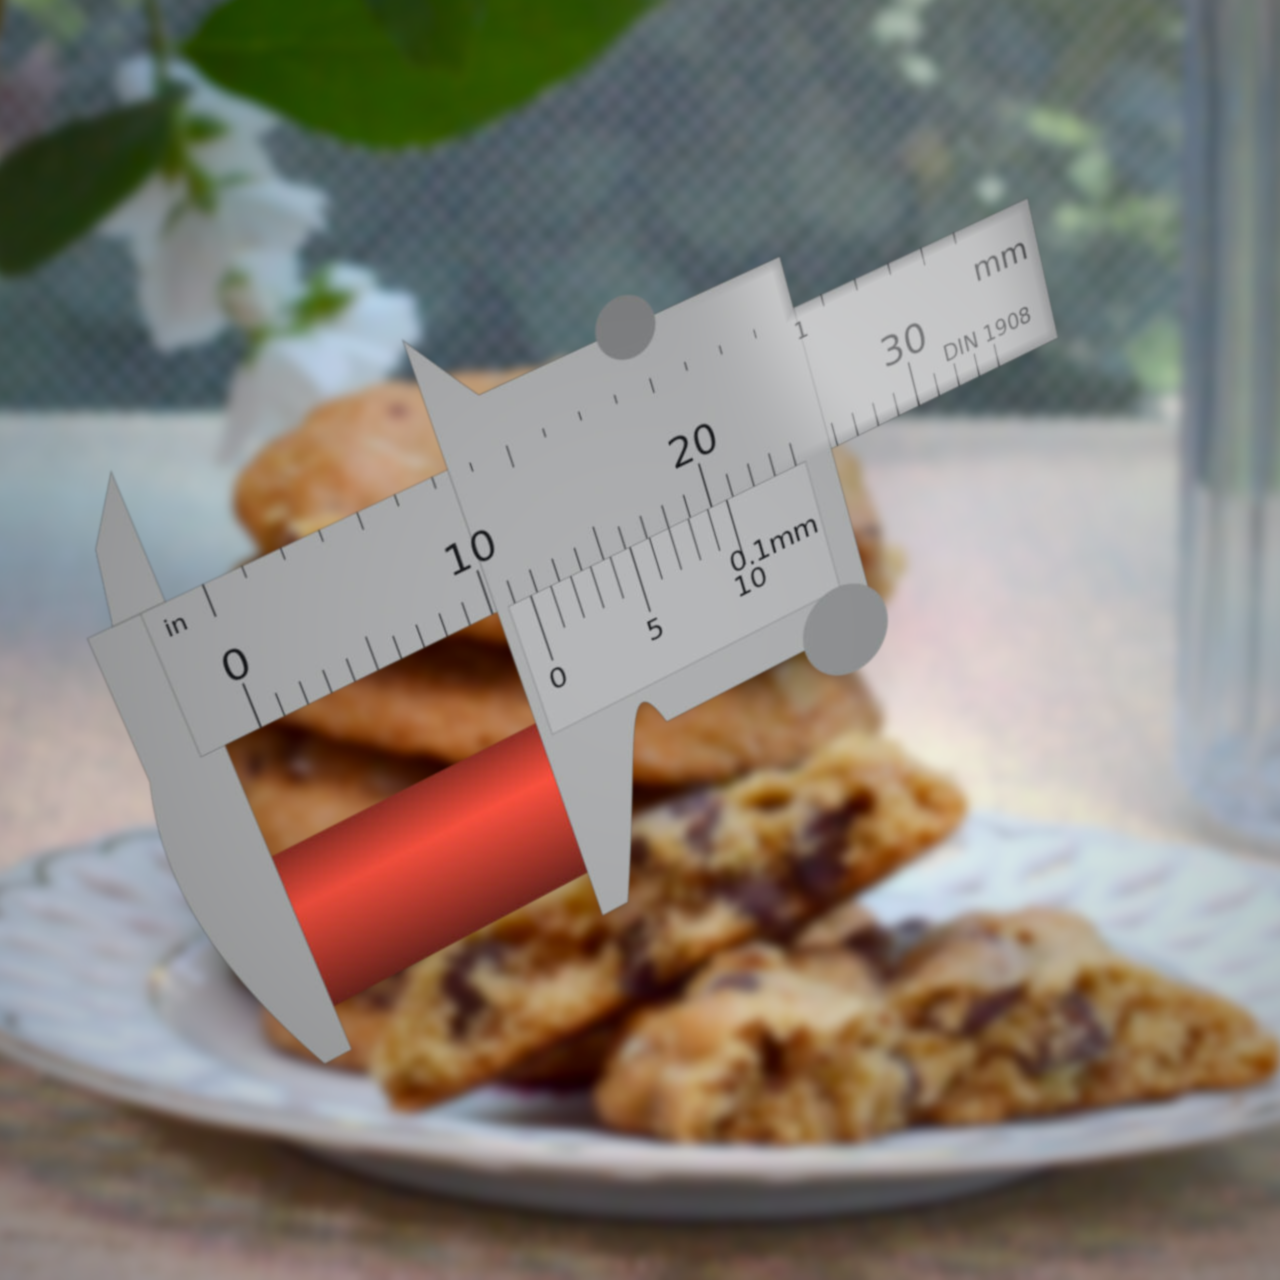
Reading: 11.7 mm
